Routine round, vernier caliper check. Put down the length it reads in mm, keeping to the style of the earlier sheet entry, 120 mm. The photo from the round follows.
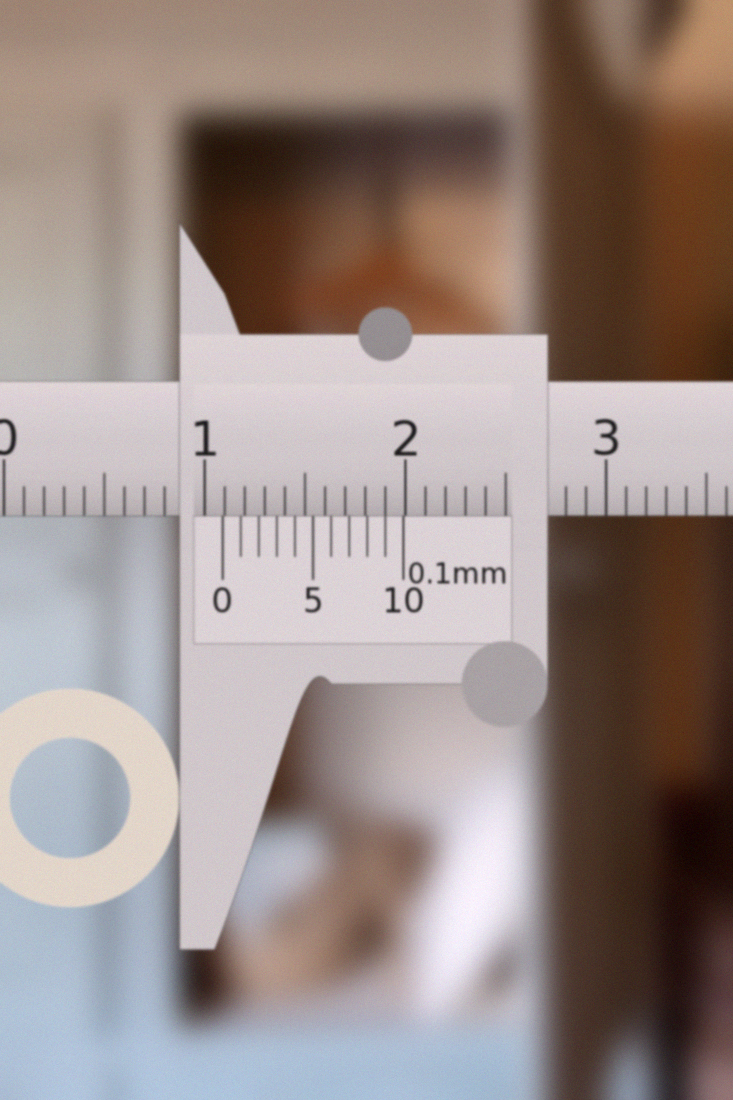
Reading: 10.9 mm
